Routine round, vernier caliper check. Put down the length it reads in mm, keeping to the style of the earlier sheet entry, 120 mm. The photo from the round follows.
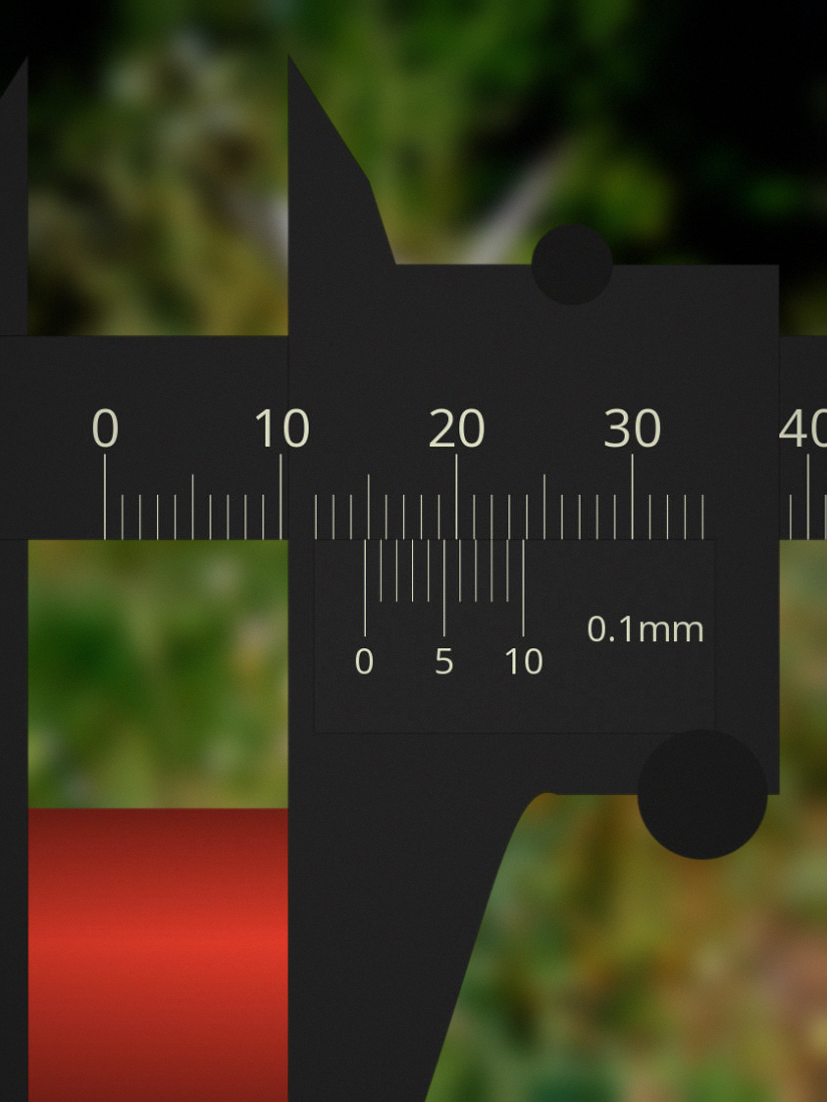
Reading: 14.8 mm
